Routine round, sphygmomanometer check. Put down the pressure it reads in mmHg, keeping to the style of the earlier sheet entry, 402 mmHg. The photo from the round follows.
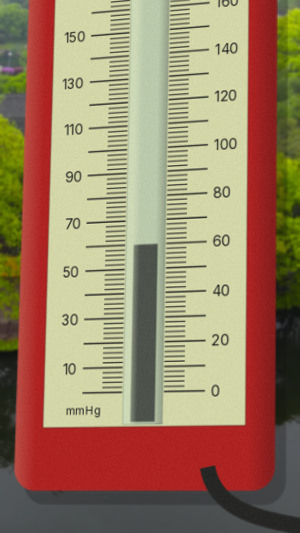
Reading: 60 mmHg
